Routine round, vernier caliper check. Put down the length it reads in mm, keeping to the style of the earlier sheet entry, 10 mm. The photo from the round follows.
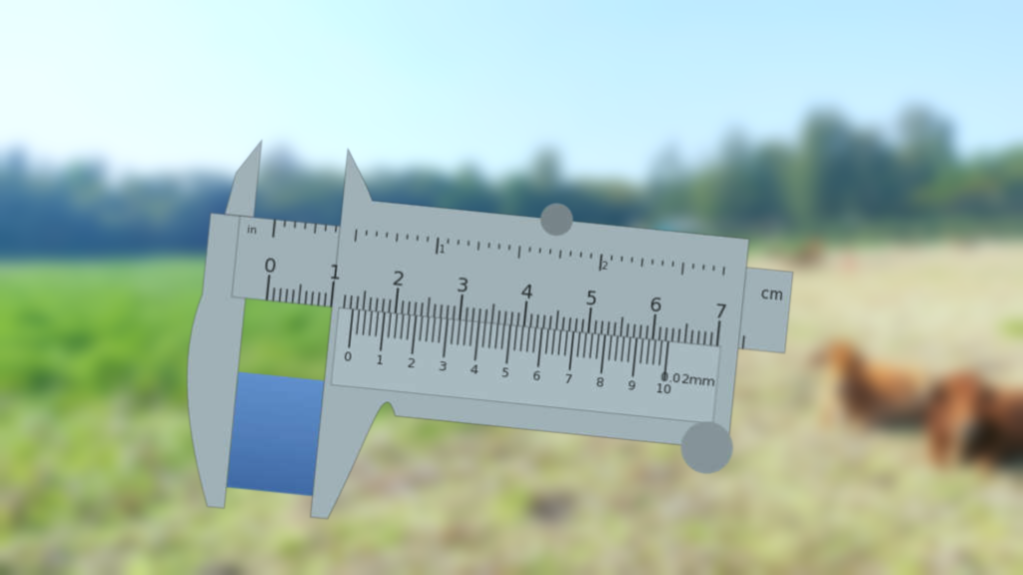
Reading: 13.4 mm
